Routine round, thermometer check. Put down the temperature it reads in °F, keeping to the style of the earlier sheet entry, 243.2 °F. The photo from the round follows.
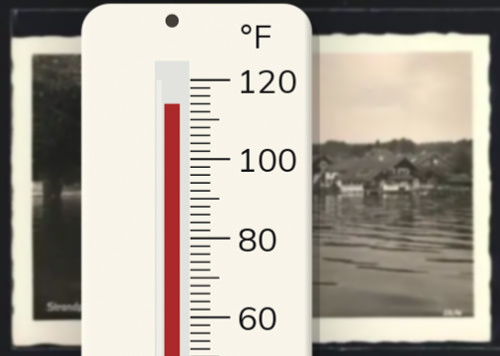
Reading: 114 °F
